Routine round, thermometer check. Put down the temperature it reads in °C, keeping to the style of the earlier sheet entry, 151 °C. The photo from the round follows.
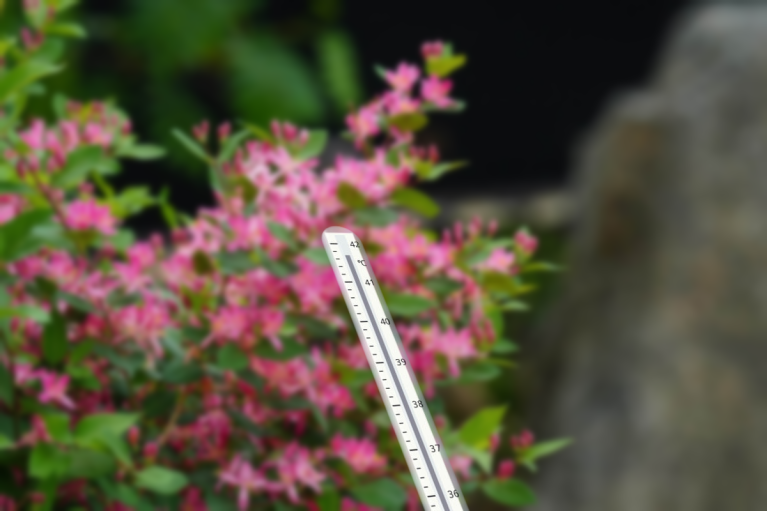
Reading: 41.7 °C
